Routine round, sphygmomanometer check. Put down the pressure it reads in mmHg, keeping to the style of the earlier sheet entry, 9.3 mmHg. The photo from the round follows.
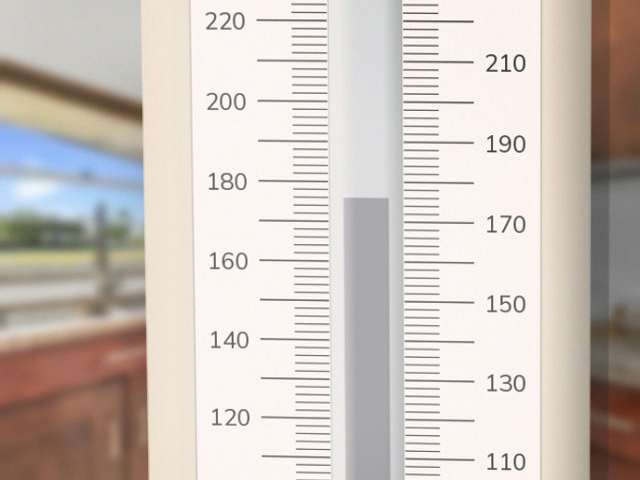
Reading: 176 mmHg
